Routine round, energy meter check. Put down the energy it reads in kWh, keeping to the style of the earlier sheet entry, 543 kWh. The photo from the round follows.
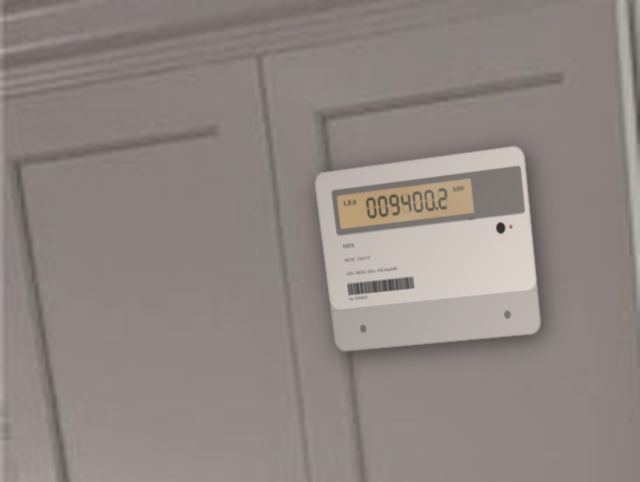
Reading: 9400.2 kWh
